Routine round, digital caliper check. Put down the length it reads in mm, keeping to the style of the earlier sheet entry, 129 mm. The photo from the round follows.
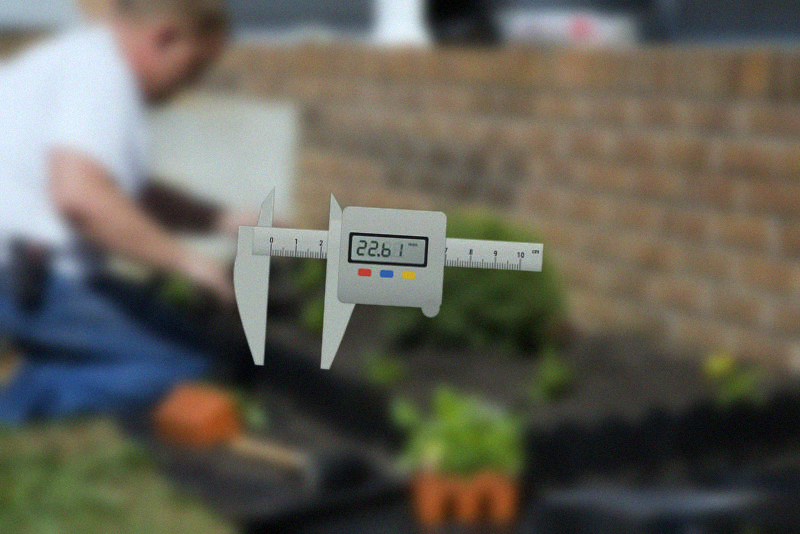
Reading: 22.61 mm
